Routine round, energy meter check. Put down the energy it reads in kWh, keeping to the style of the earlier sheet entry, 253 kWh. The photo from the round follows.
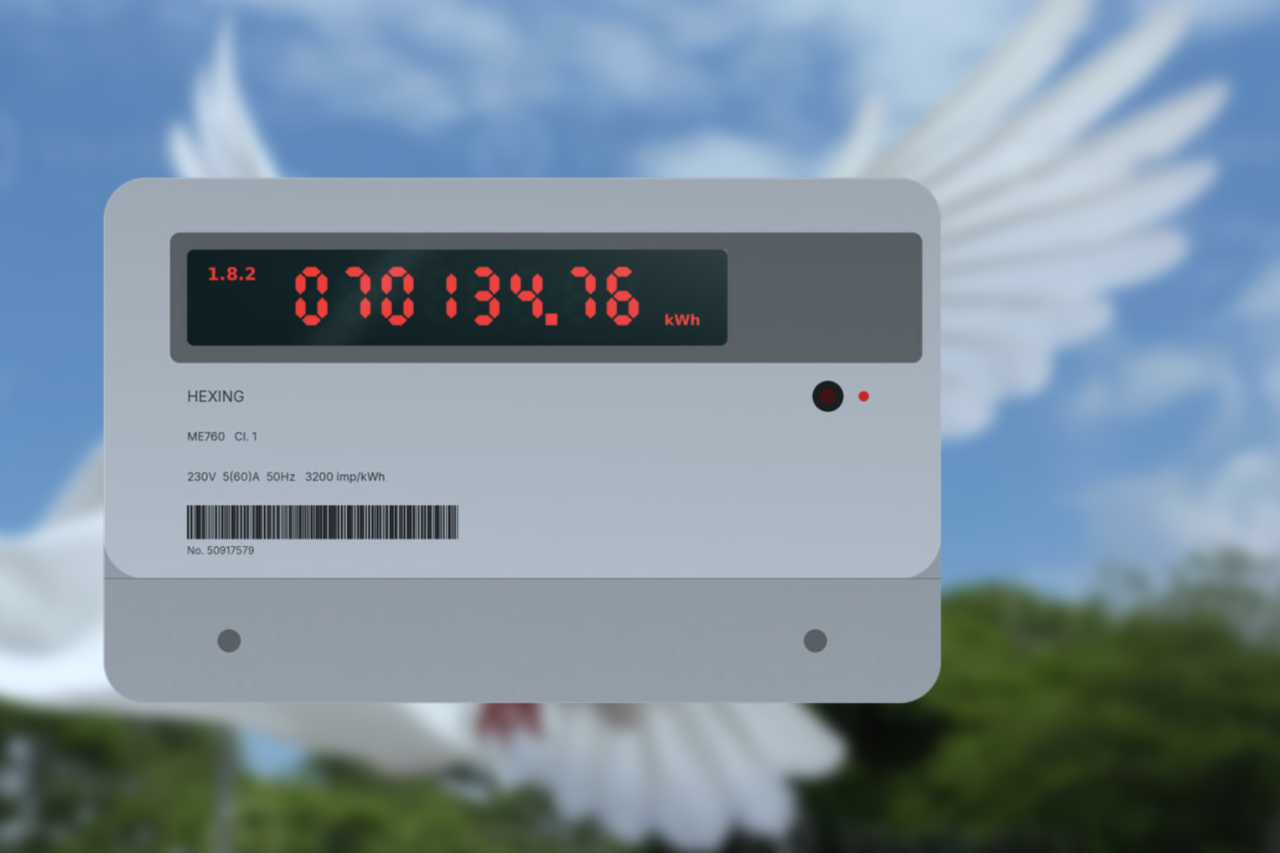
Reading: 70134.76 kWh
